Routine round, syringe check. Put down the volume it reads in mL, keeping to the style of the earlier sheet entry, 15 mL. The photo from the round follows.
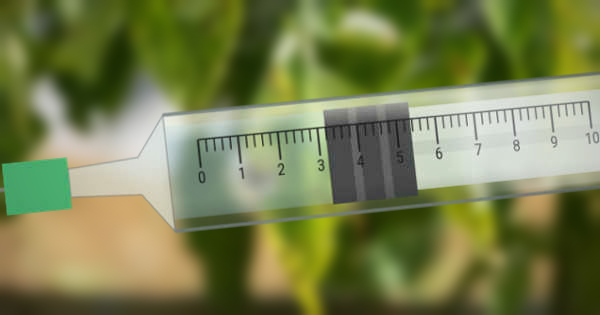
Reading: 3.2 mL
